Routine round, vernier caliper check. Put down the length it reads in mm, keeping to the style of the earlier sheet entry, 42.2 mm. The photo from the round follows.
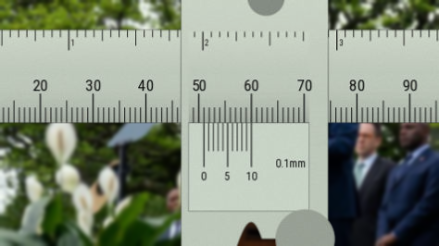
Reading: 51.0 mm
